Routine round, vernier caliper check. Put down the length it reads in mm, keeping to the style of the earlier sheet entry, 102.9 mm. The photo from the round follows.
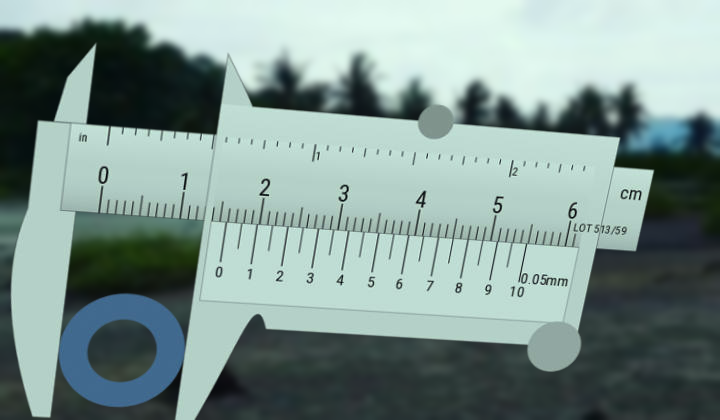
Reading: 15.8 mm
